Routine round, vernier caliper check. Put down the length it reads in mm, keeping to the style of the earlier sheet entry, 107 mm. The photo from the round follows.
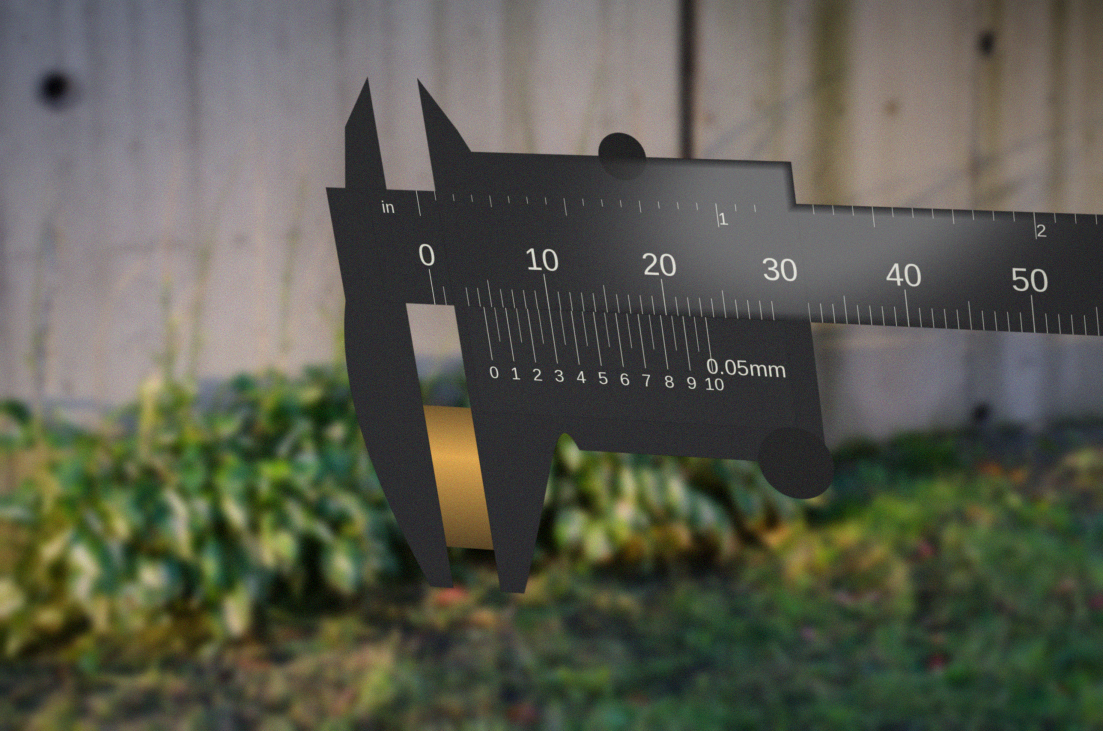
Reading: 4.3 mm
